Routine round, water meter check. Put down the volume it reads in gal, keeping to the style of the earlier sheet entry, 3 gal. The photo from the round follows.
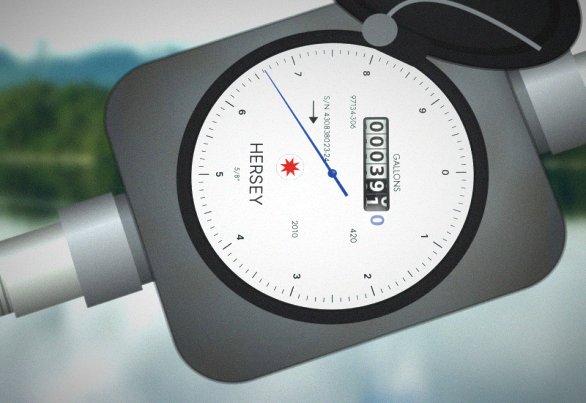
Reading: 3906.6 gal
